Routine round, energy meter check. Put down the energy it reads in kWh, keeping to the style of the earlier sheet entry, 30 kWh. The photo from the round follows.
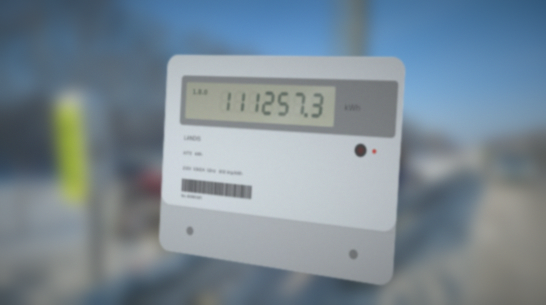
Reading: 111257.3 kWh
